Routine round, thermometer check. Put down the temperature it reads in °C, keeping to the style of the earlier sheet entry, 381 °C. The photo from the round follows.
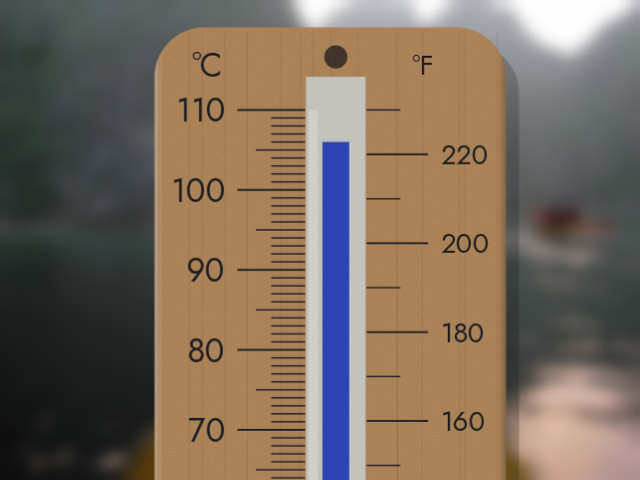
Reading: 106 °C
